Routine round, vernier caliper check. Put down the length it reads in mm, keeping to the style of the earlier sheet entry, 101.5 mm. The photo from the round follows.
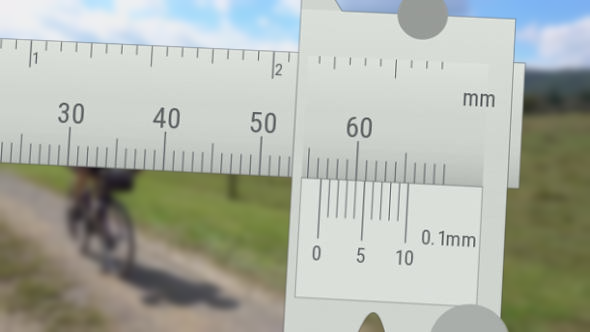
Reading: 56.4 mm
